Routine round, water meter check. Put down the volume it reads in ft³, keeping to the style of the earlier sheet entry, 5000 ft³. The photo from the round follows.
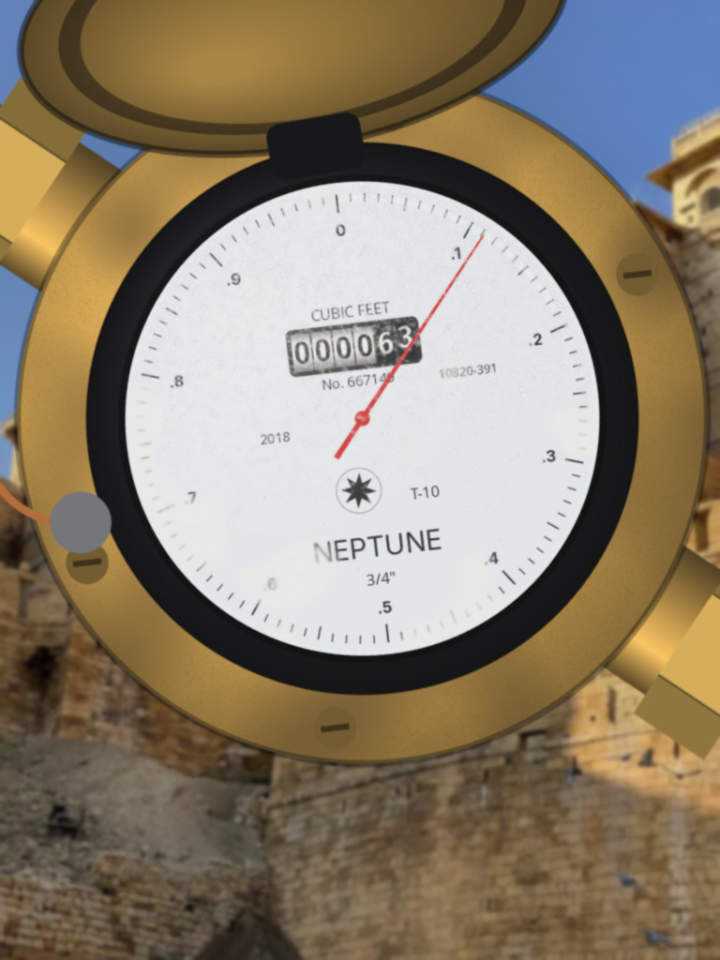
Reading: 63.11 ft³
